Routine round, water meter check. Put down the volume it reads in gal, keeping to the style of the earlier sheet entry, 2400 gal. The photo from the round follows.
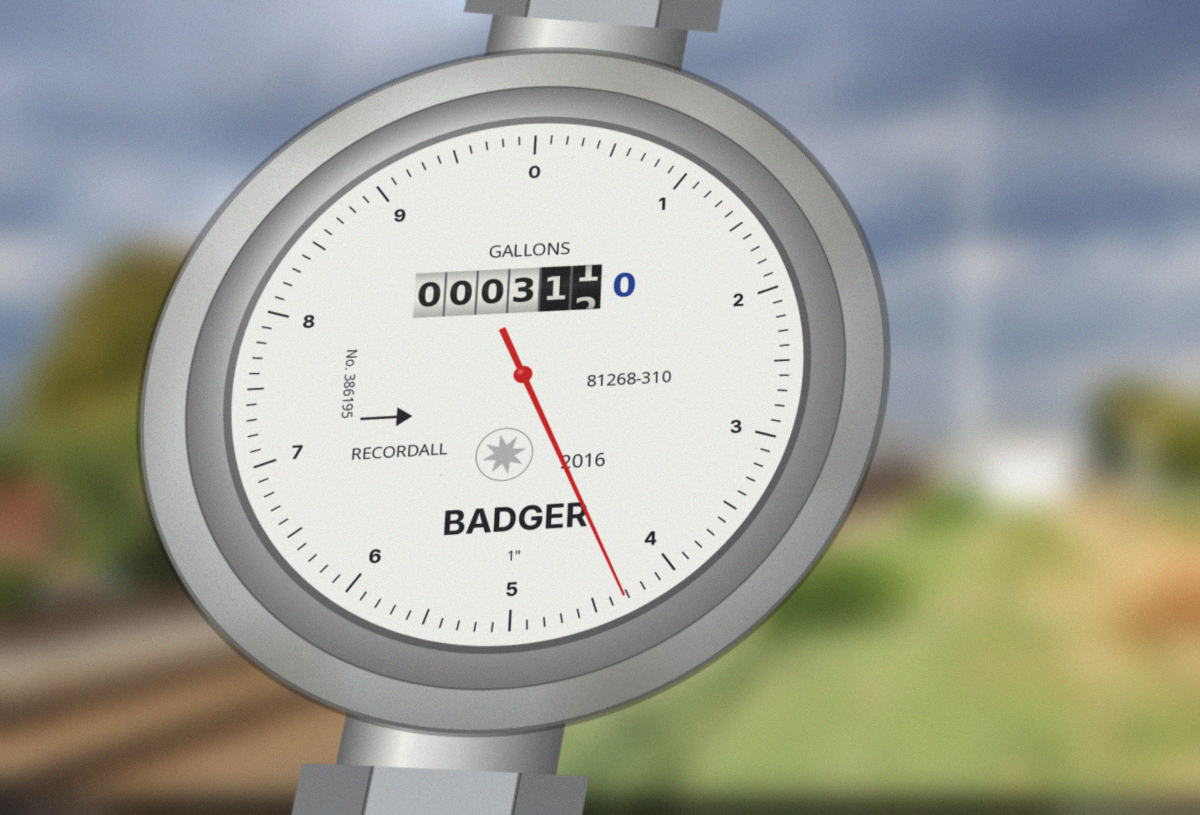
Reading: 3114.3 gal
